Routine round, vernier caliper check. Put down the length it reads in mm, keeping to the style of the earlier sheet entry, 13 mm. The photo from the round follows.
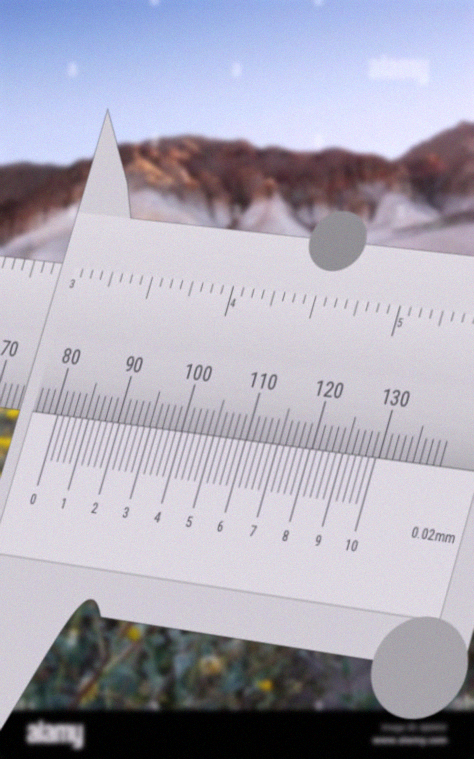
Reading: 80.5 mm
